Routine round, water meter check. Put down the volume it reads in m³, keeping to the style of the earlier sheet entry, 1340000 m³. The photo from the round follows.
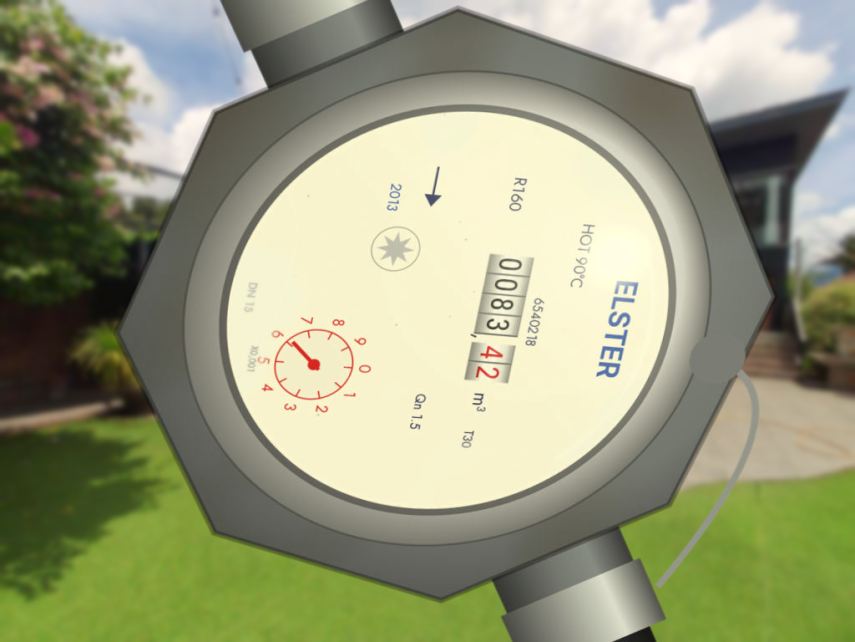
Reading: 83.426 m³
